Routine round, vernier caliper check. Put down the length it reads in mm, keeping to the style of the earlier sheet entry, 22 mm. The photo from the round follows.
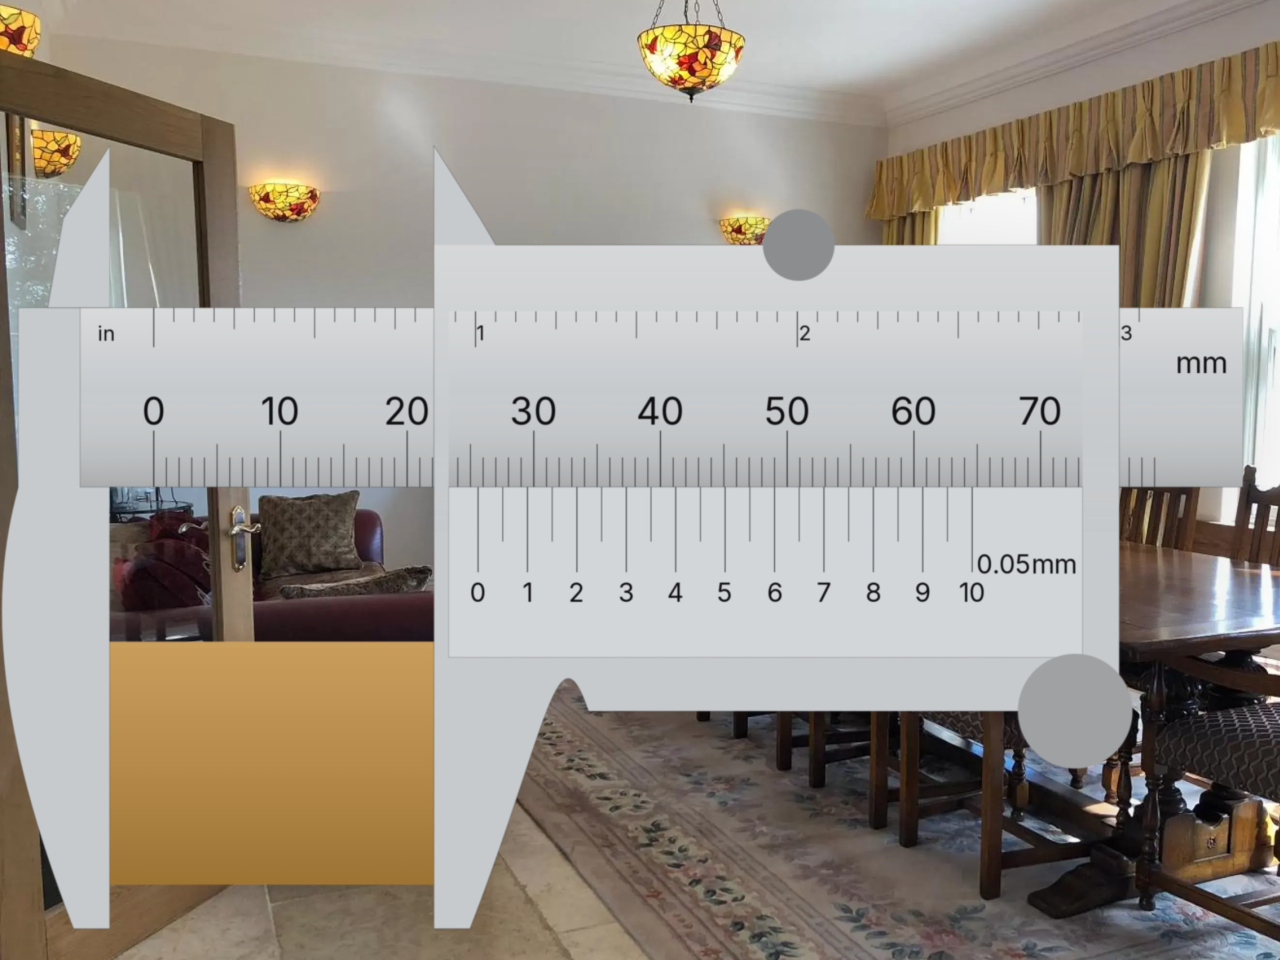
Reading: 25.6 mm
